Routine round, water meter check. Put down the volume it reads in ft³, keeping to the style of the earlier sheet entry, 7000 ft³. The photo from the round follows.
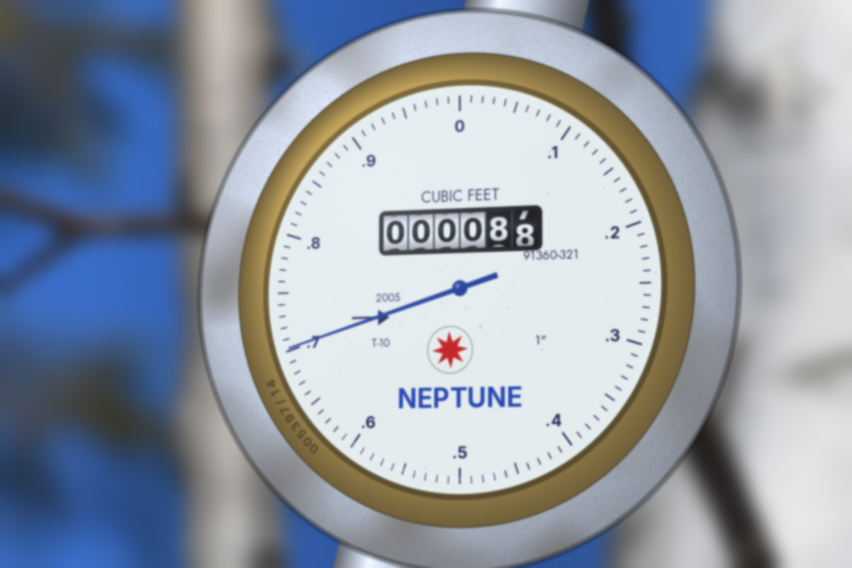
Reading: 87.70 ft³
